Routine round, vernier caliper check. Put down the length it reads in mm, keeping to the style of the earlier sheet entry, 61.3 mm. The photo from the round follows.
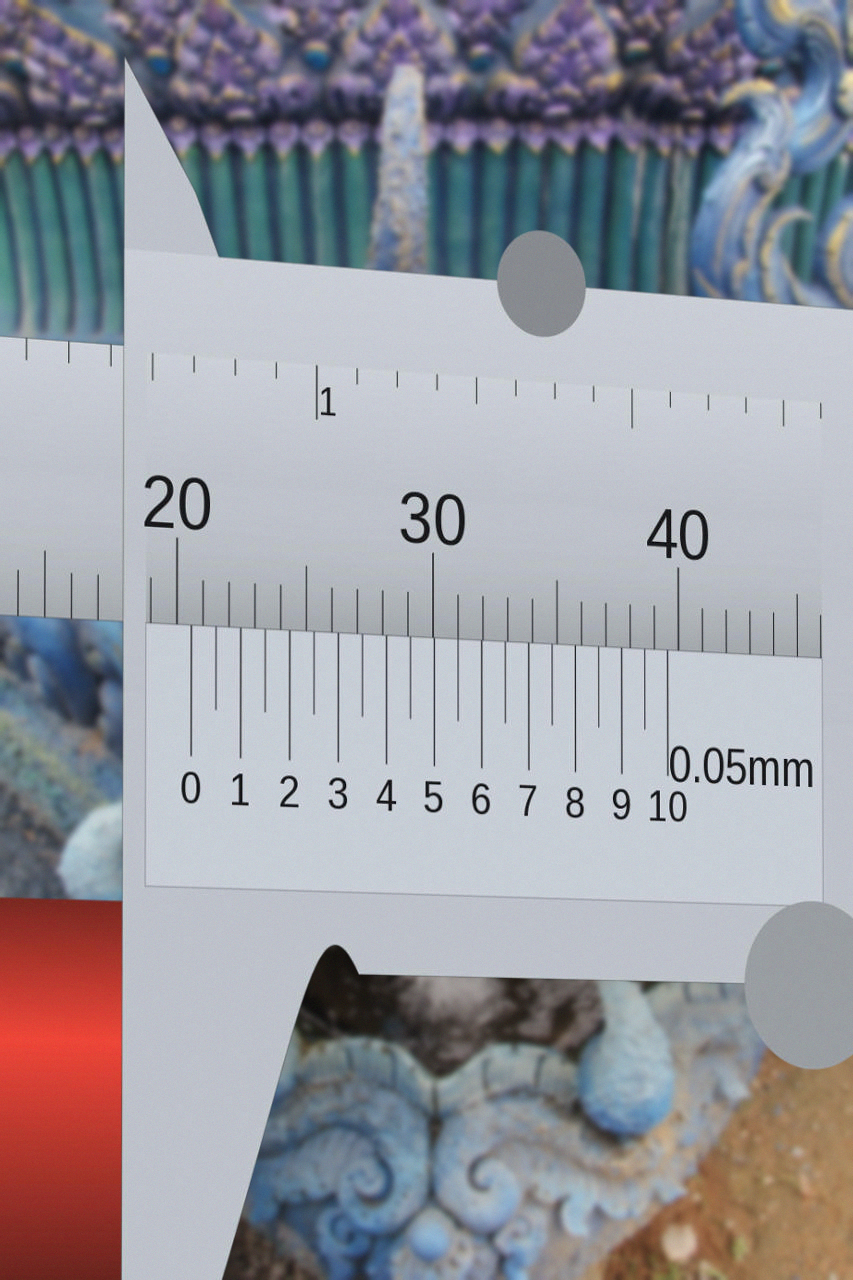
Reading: 20.55 mm
